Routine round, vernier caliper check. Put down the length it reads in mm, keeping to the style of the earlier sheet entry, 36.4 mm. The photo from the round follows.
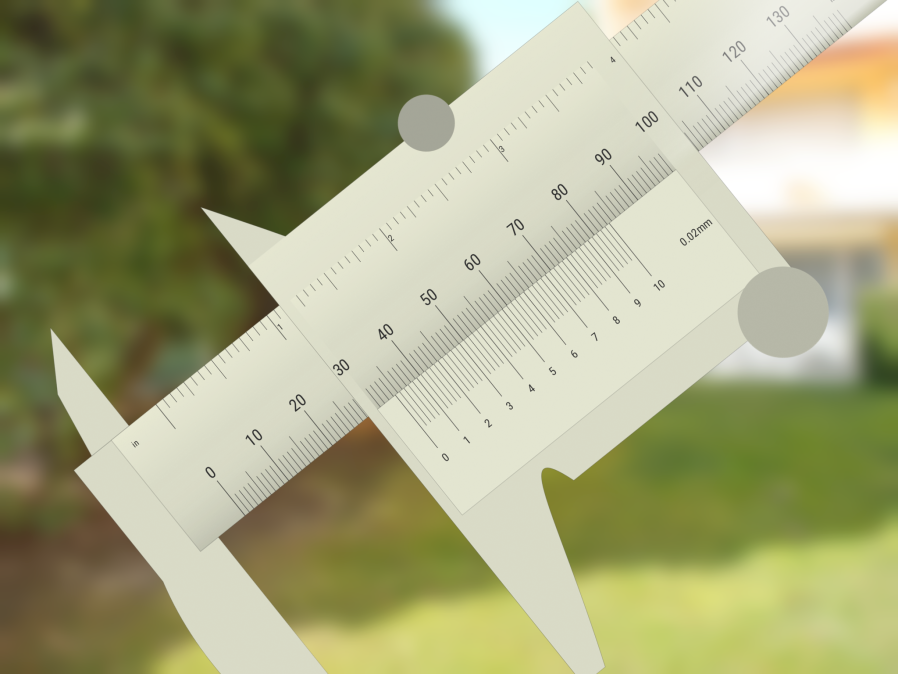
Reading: 34.4 mm
